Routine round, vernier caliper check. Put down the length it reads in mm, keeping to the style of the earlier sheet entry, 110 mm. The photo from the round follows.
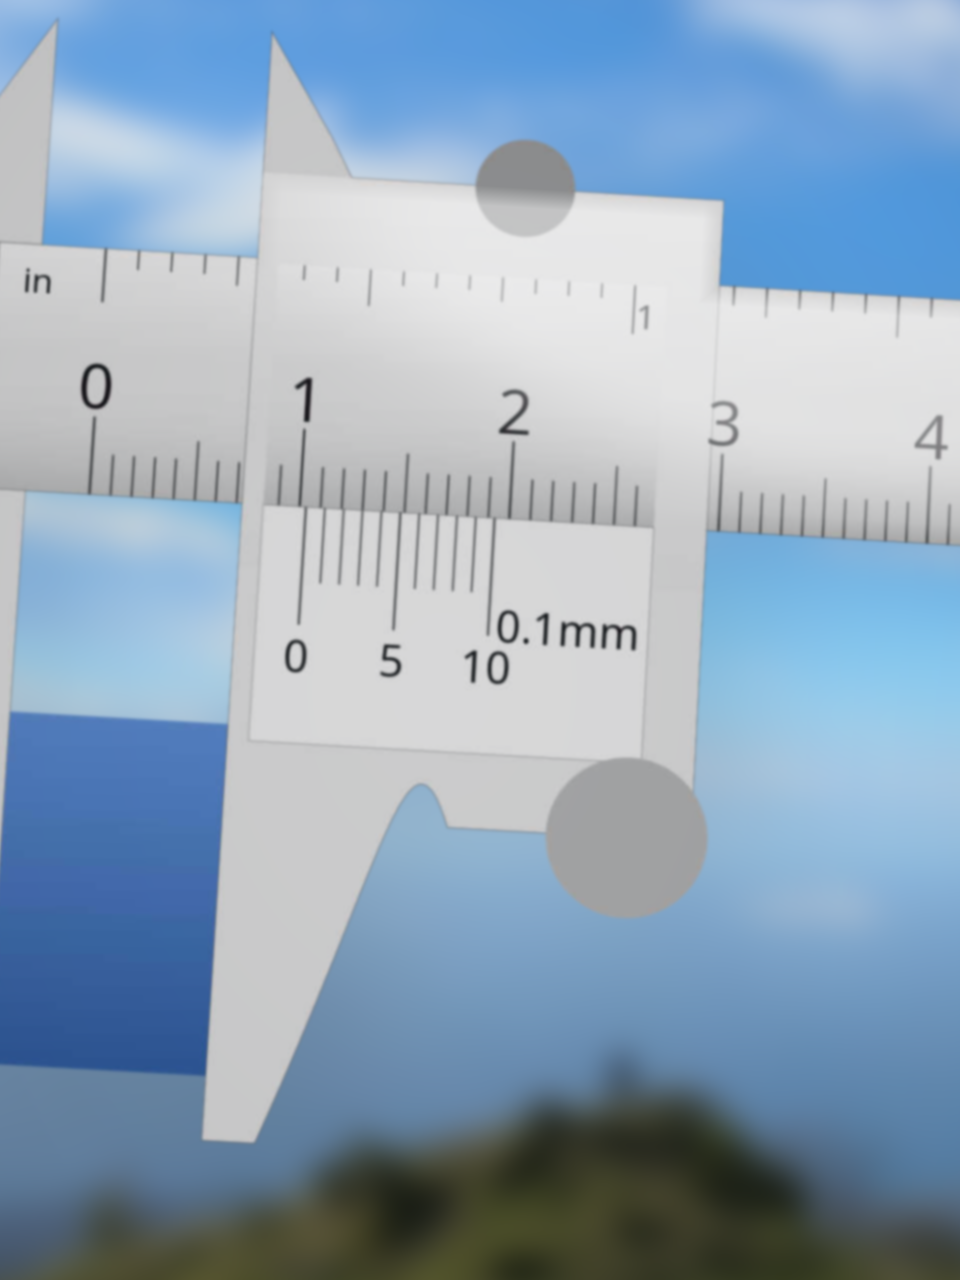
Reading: 10.3 mm
